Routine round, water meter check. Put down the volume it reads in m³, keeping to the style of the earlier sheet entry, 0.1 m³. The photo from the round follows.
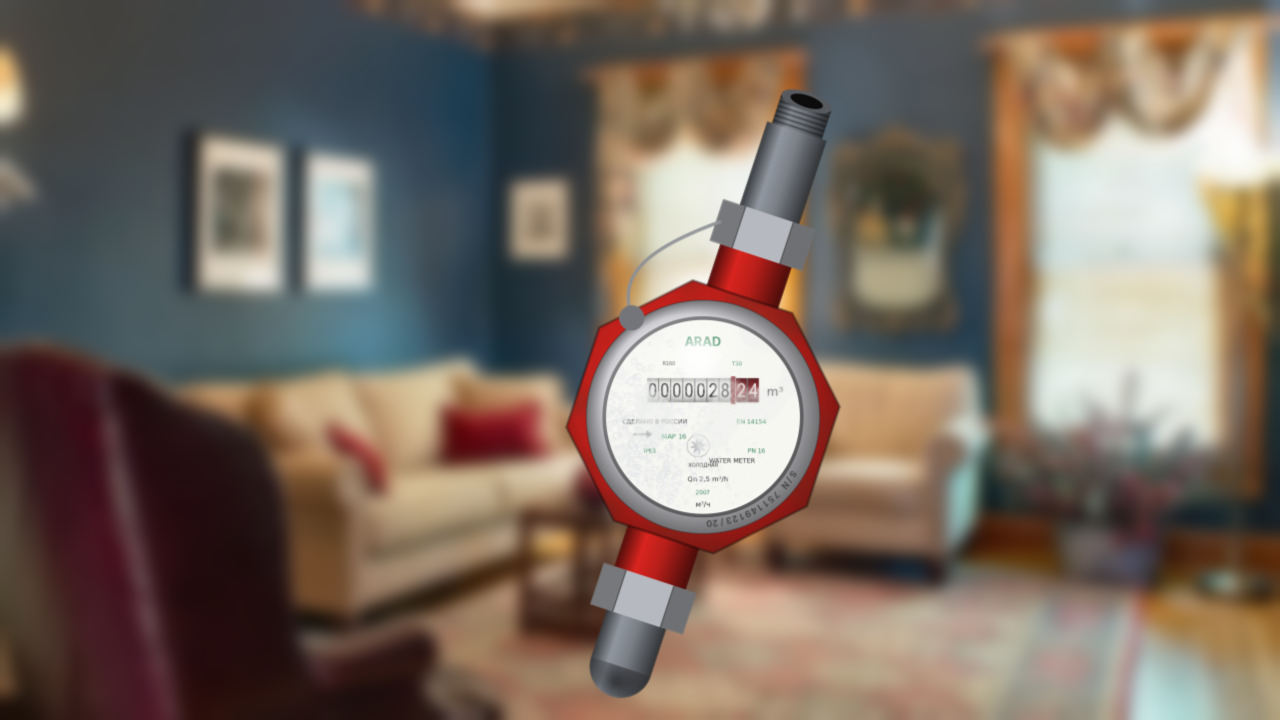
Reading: 28.24 m³
